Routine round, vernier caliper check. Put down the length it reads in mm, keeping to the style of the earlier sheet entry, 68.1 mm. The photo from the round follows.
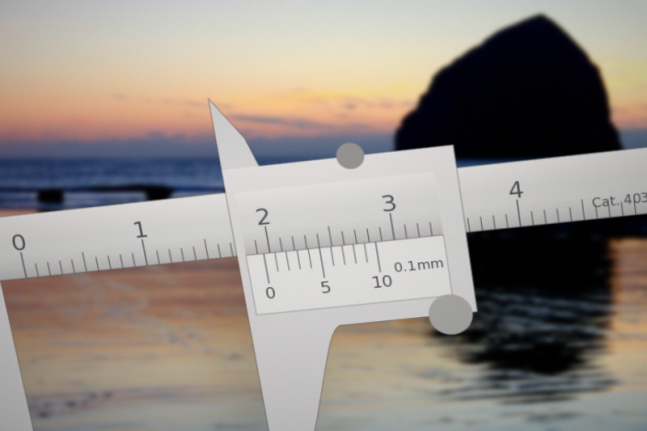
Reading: 19.5 mm
